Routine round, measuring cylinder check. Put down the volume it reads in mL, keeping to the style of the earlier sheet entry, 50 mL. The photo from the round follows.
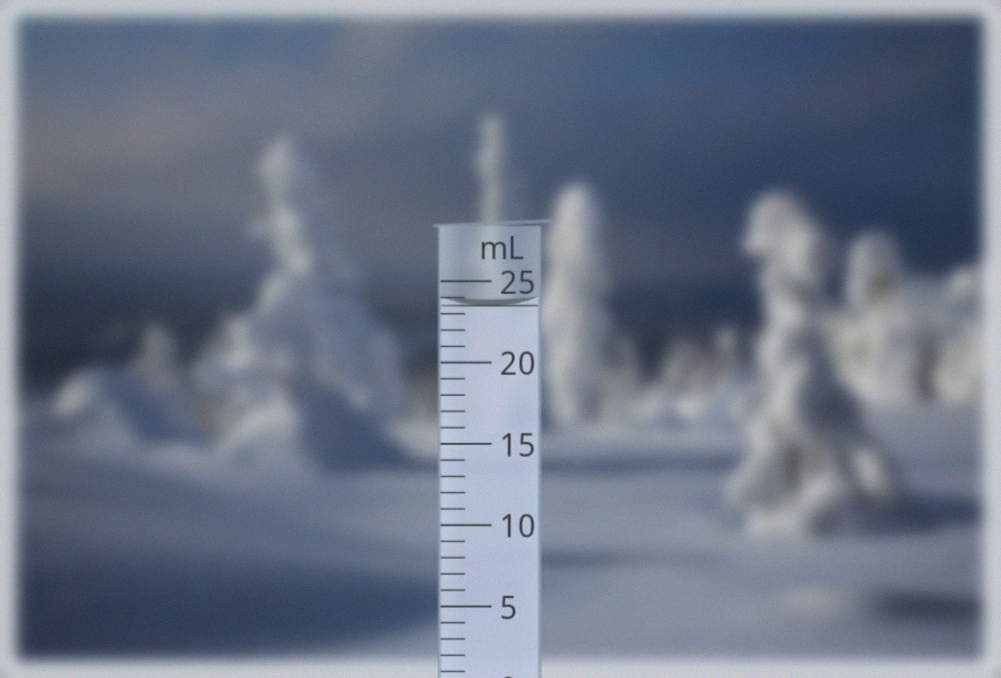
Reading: 23.5 mL
